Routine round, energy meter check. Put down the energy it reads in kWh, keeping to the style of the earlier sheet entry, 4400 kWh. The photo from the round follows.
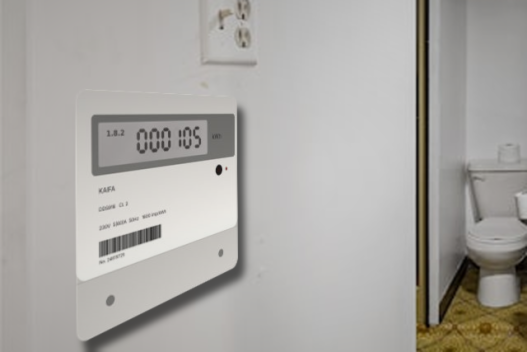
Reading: 105 kWh
